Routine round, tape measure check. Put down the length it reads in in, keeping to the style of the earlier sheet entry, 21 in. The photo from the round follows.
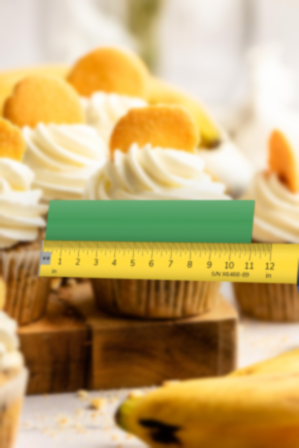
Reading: 11 in
